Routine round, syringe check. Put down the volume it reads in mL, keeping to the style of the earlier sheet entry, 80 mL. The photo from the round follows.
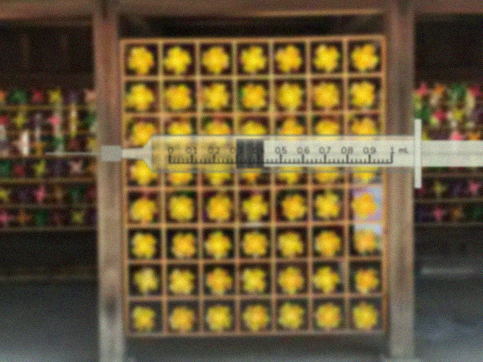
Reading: 0.3 mL
